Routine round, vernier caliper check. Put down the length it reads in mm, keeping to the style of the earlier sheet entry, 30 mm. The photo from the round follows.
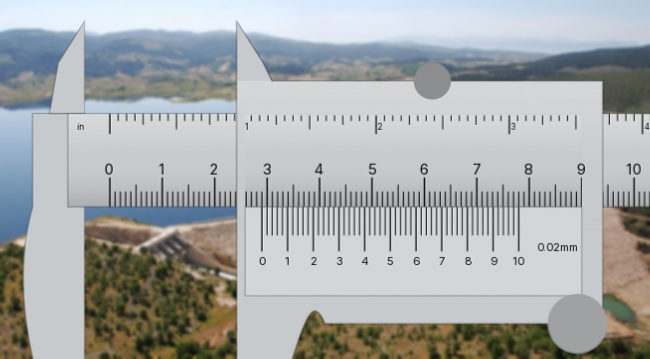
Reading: 29.0 mm
